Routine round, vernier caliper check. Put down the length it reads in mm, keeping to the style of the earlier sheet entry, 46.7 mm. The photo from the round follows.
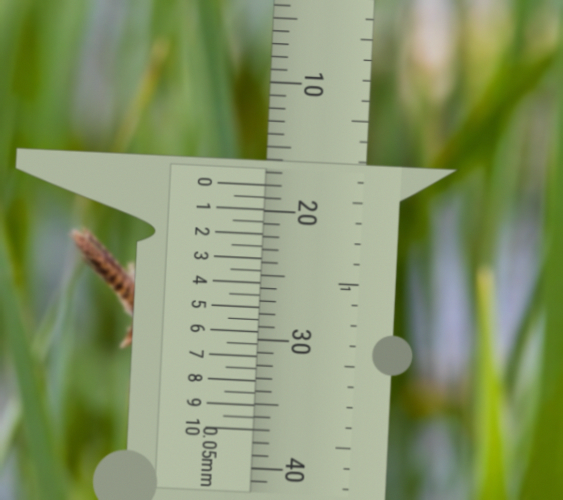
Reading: 18.0 mm
